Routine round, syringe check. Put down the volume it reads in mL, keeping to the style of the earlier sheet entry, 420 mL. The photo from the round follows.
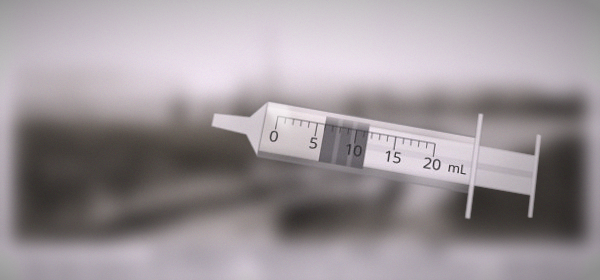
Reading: 6 mL
